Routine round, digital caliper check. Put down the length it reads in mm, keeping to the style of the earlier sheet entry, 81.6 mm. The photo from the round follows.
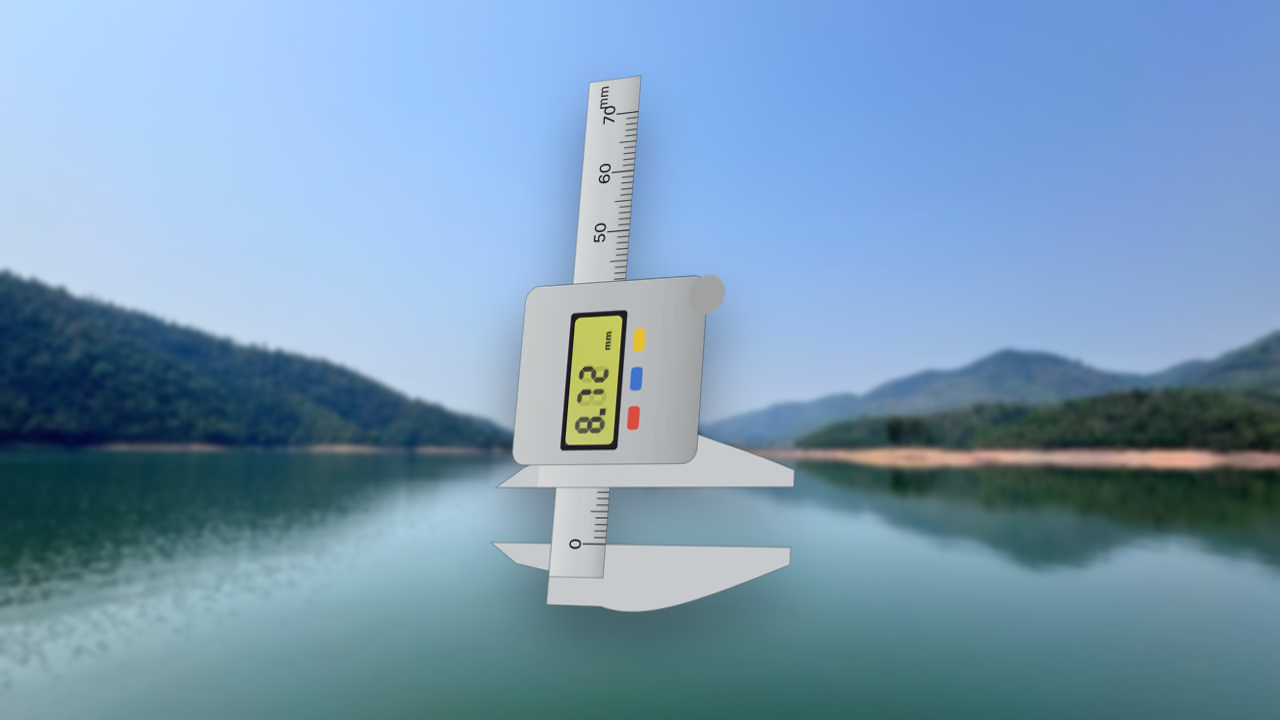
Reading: 8.72 mm
